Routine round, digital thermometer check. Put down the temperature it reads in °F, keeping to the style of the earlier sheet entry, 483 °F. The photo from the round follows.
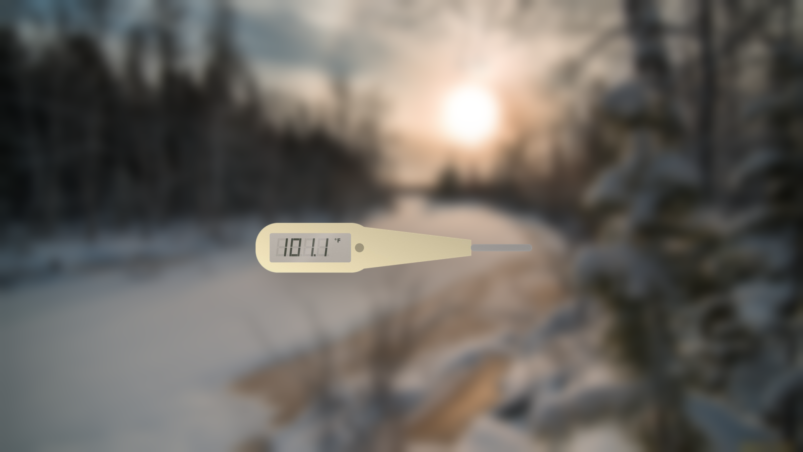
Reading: 101.1 °F
